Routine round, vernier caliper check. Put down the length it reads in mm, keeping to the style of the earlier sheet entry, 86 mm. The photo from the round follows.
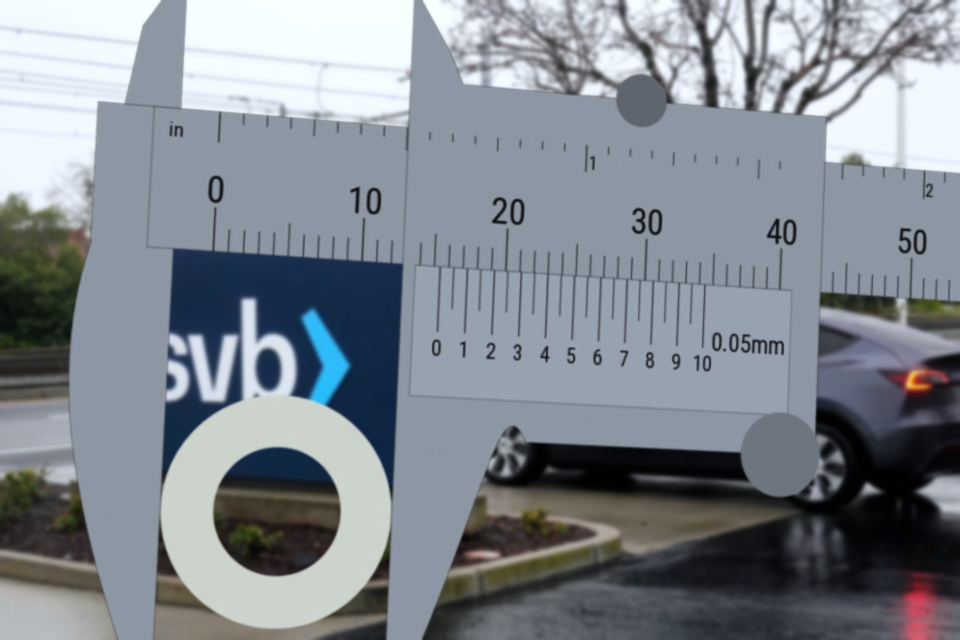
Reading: 15.4 mm
